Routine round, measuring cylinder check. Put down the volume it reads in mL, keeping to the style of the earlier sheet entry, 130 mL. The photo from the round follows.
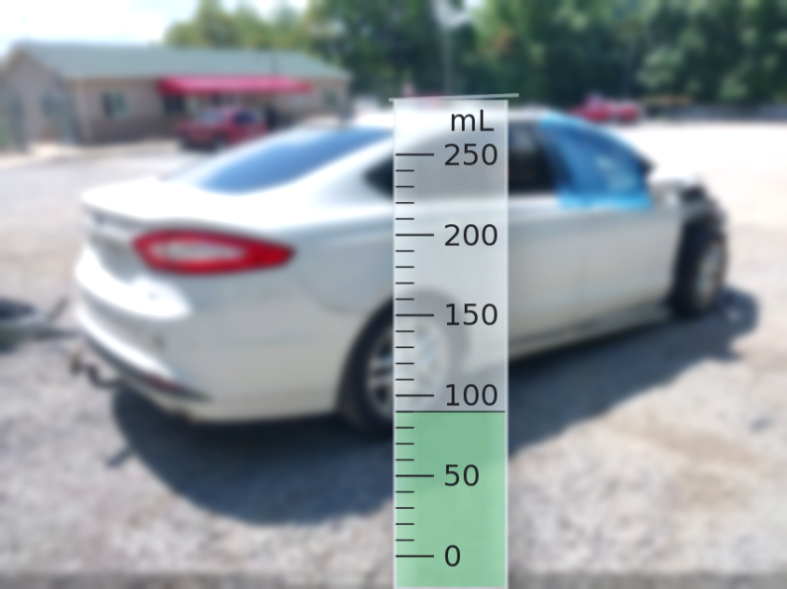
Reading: 90 mL
